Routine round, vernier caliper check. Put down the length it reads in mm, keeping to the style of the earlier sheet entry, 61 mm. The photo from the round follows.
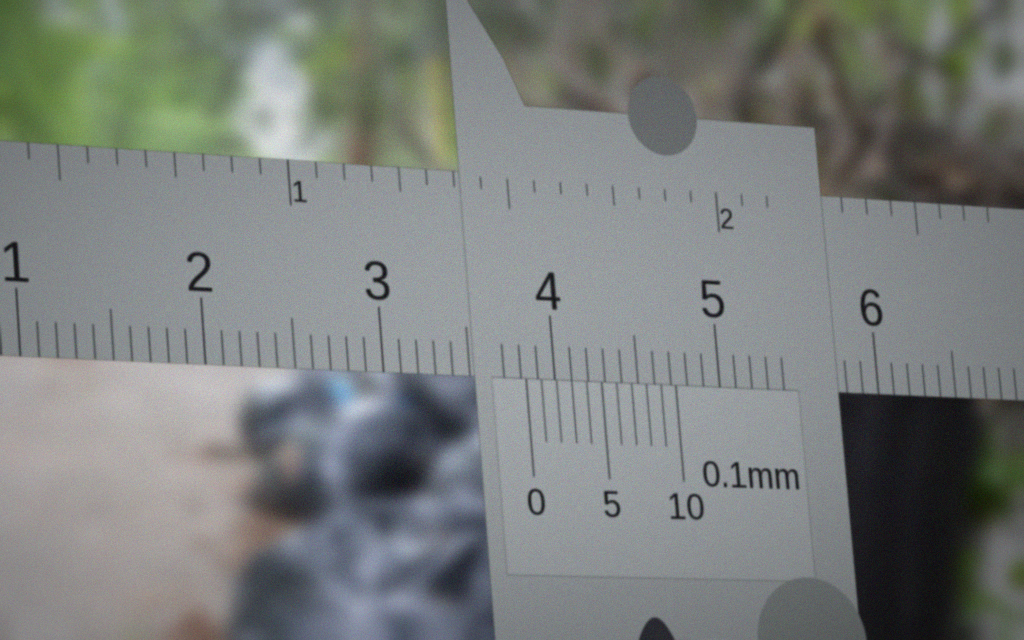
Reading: 38.3 mm
